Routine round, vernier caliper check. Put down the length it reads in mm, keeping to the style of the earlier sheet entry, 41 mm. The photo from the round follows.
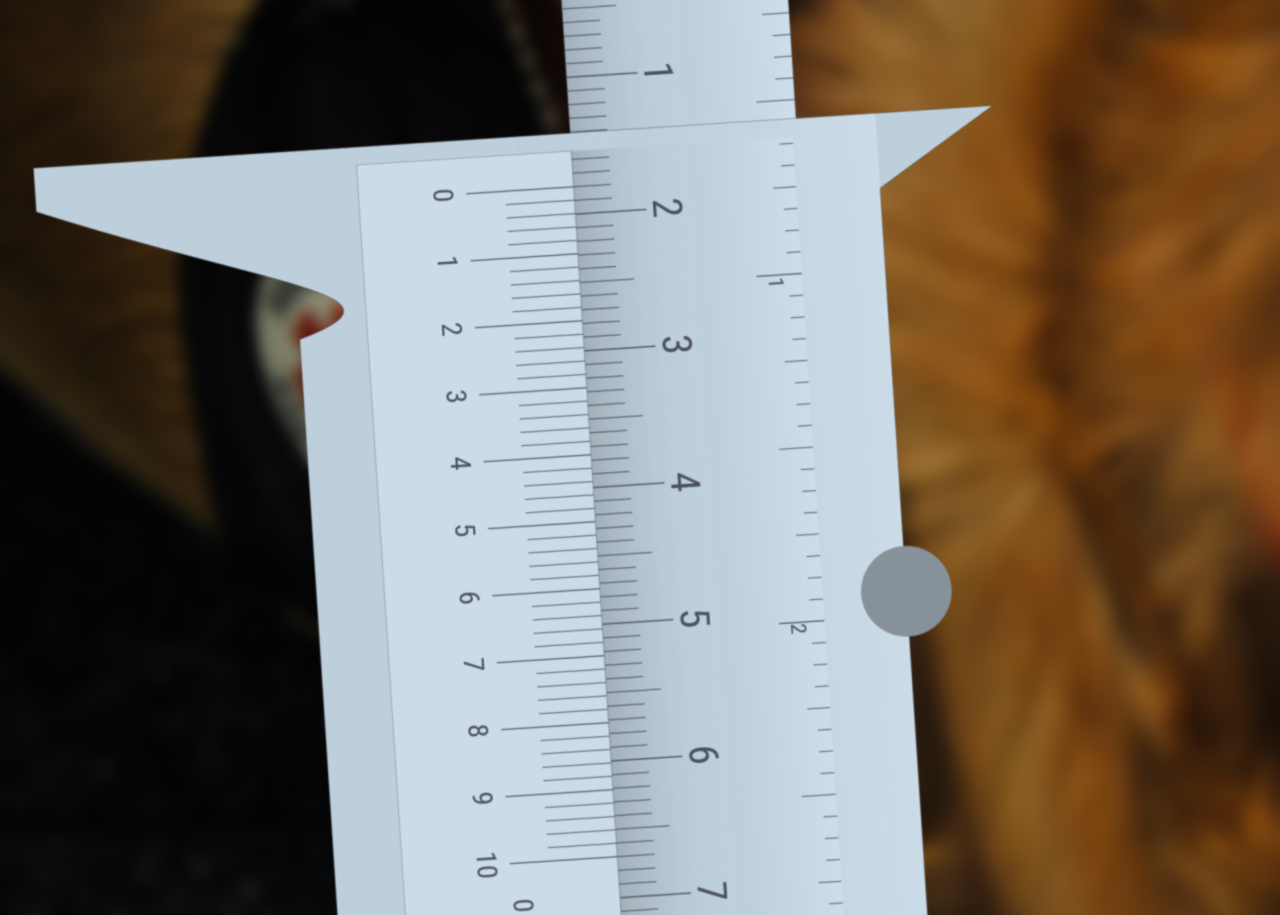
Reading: 18.0 mm
